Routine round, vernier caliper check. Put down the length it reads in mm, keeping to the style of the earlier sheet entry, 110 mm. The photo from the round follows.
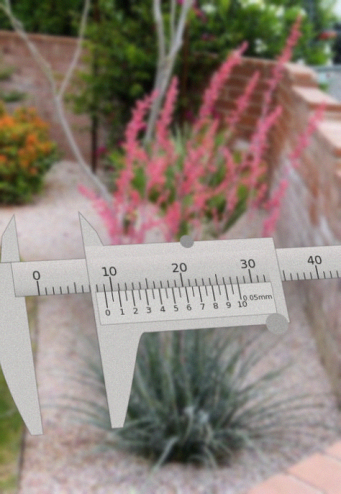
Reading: 9.0 mm
